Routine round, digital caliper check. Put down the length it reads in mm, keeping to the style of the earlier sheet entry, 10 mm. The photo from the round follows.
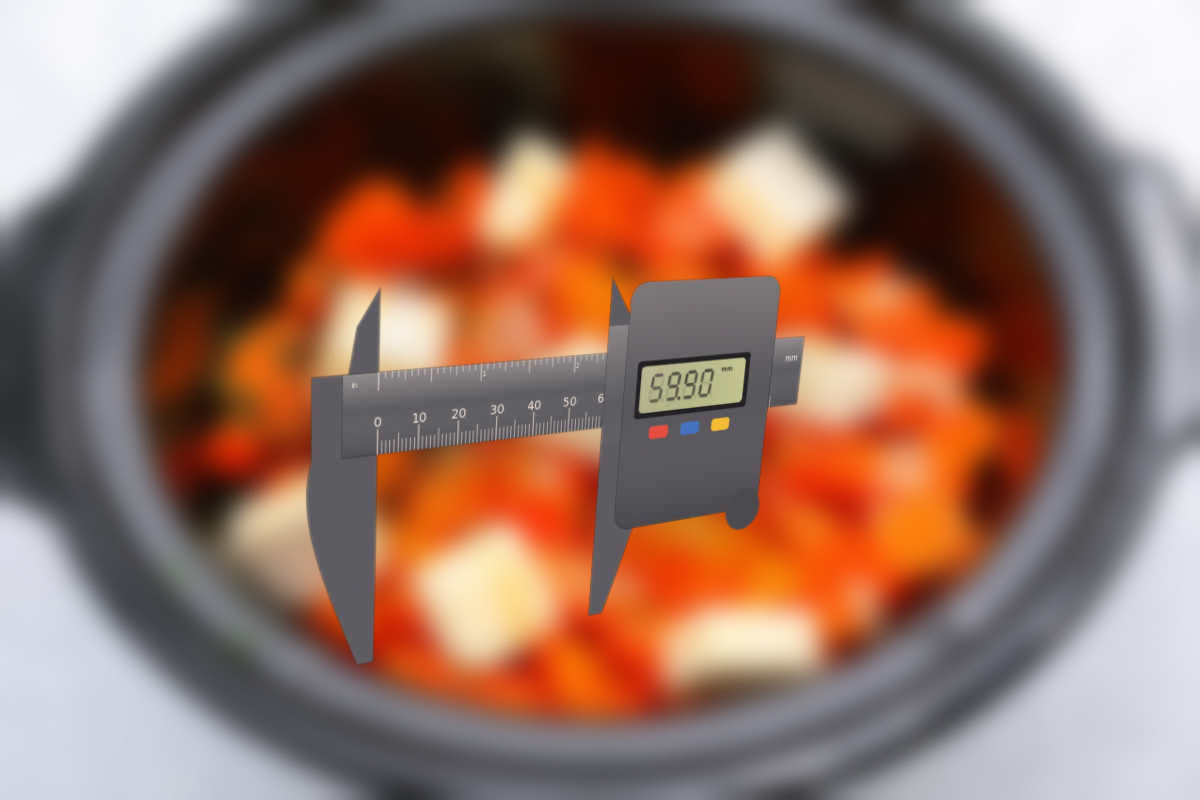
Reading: 59.90 mm
